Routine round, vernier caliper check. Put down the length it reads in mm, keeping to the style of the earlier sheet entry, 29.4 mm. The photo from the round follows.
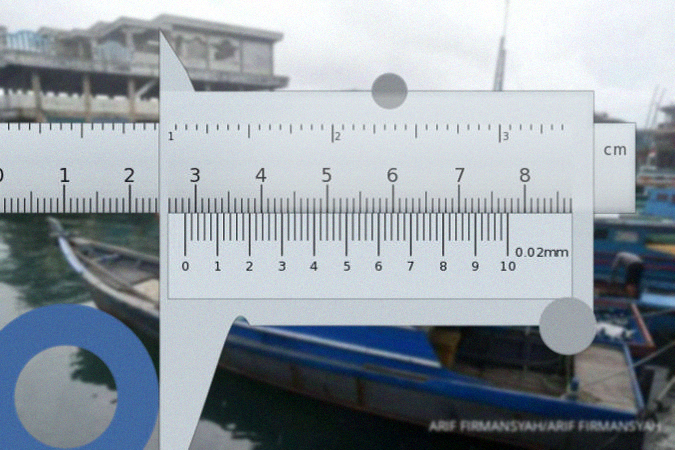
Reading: 28.4 mm
